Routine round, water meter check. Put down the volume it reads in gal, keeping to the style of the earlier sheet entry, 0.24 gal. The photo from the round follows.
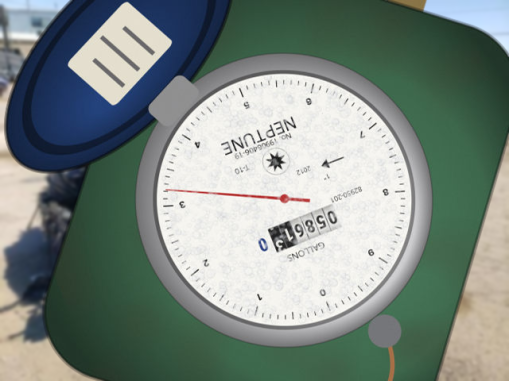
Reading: 586133.2 gal
